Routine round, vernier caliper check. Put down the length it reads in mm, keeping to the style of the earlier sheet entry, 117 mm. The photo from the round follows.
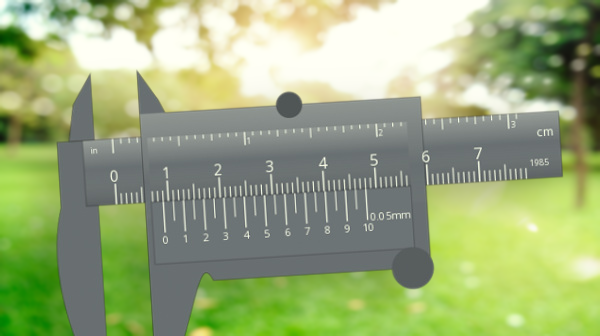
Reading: 9.0 mm
